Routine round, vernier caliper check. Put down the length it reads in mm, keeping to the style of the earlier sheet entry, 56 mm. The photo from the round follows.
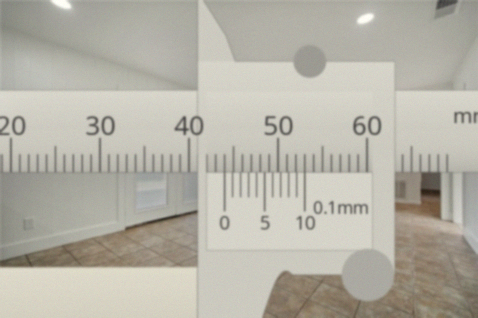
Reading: 44.0 mm
